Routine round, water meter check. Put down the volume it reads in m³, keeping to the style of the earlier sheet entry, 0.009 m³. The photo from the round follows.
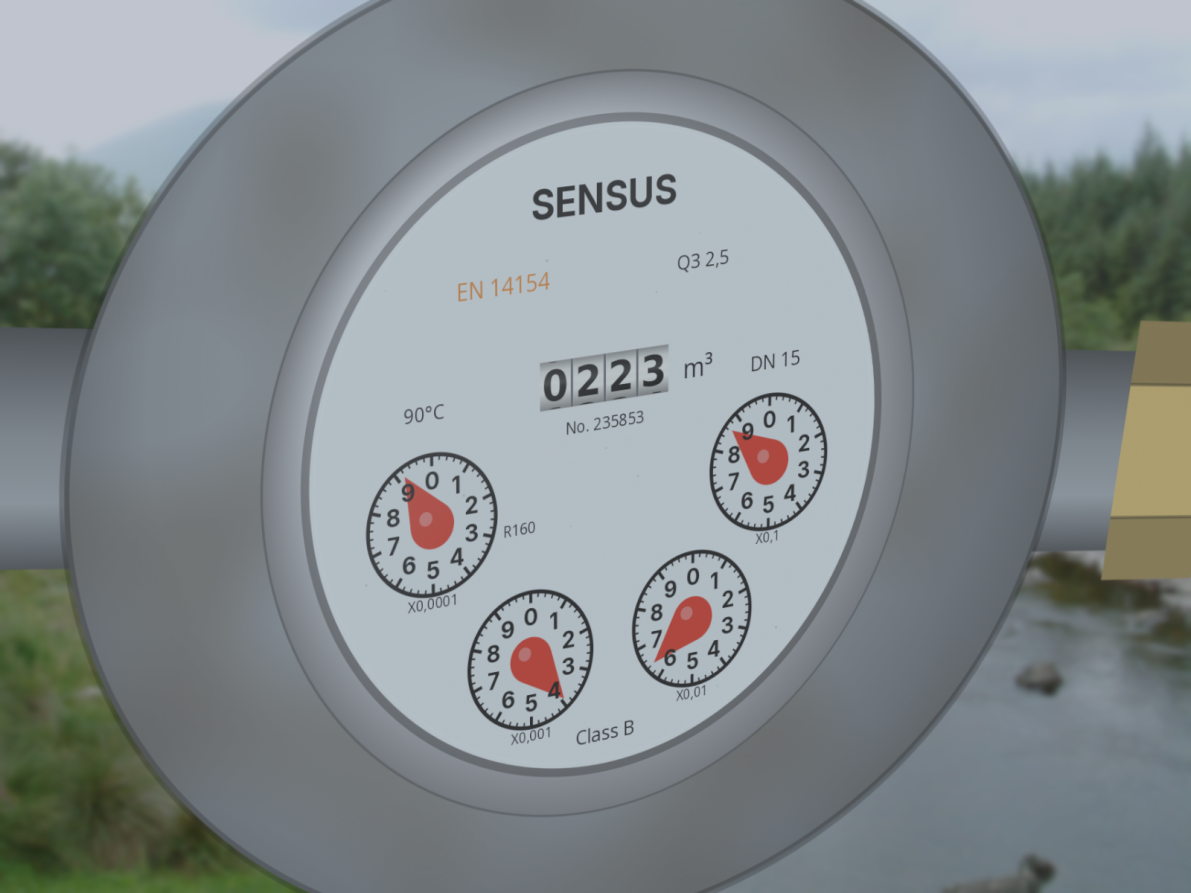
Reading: 223.8639 m³
